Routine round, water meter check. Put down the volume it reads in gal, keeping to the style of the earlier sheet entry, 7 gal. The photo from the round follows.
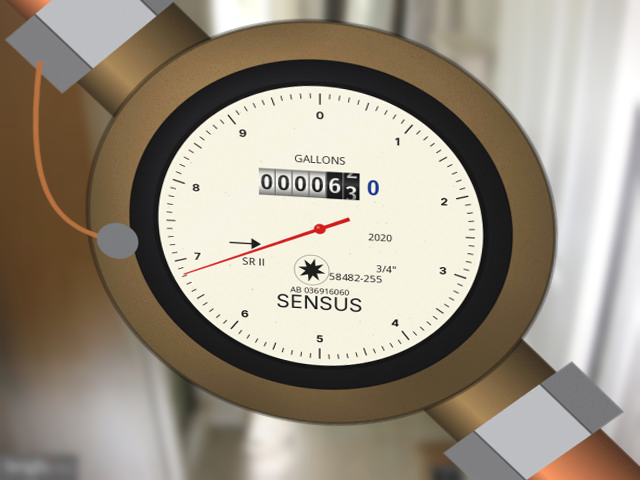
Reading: 626.8 gal
